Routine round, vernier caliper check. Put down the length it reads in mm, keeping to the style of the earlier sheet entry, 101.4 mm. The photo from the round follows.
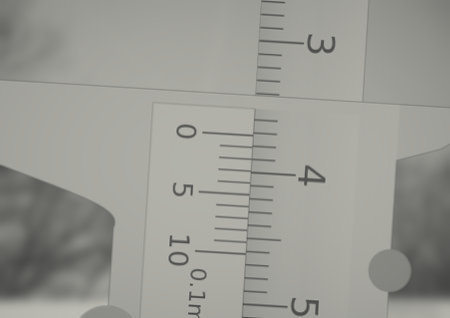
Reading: 37.2 mm
